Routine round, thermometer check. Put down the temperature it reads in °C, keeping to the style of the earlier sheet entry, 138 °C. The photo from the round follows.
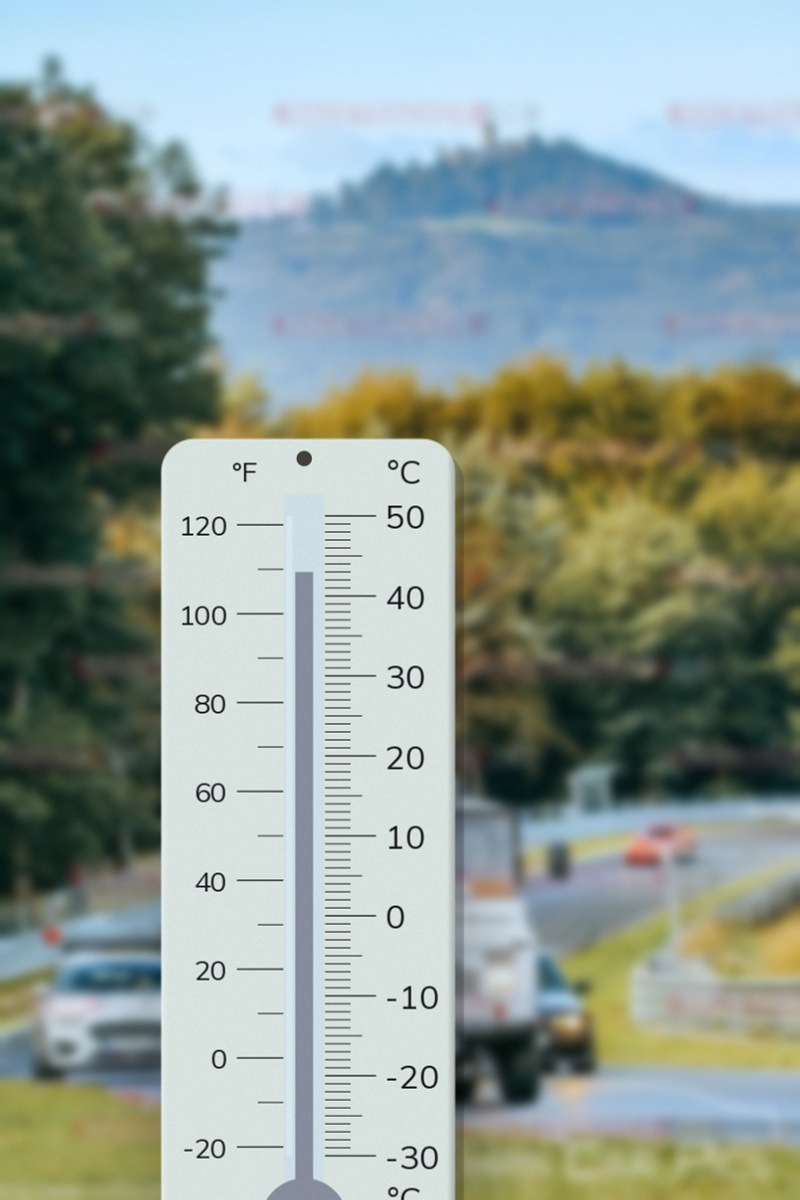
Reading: 43 °C
